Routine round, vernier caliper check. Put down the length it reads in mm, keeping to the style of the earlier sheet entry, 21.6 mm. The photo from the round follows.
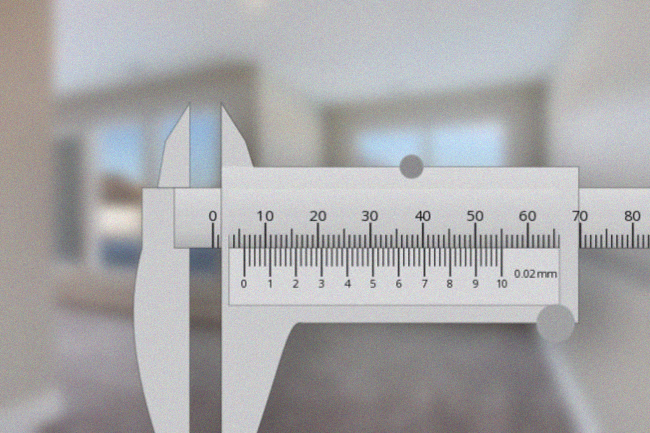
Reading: 6.0 mm
